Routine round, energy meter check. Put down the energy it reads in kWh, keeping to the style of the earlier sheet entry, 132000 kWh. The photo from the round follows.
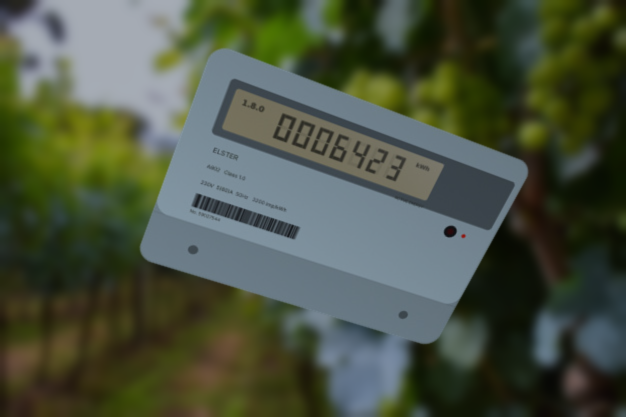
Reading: 6423 kWh
